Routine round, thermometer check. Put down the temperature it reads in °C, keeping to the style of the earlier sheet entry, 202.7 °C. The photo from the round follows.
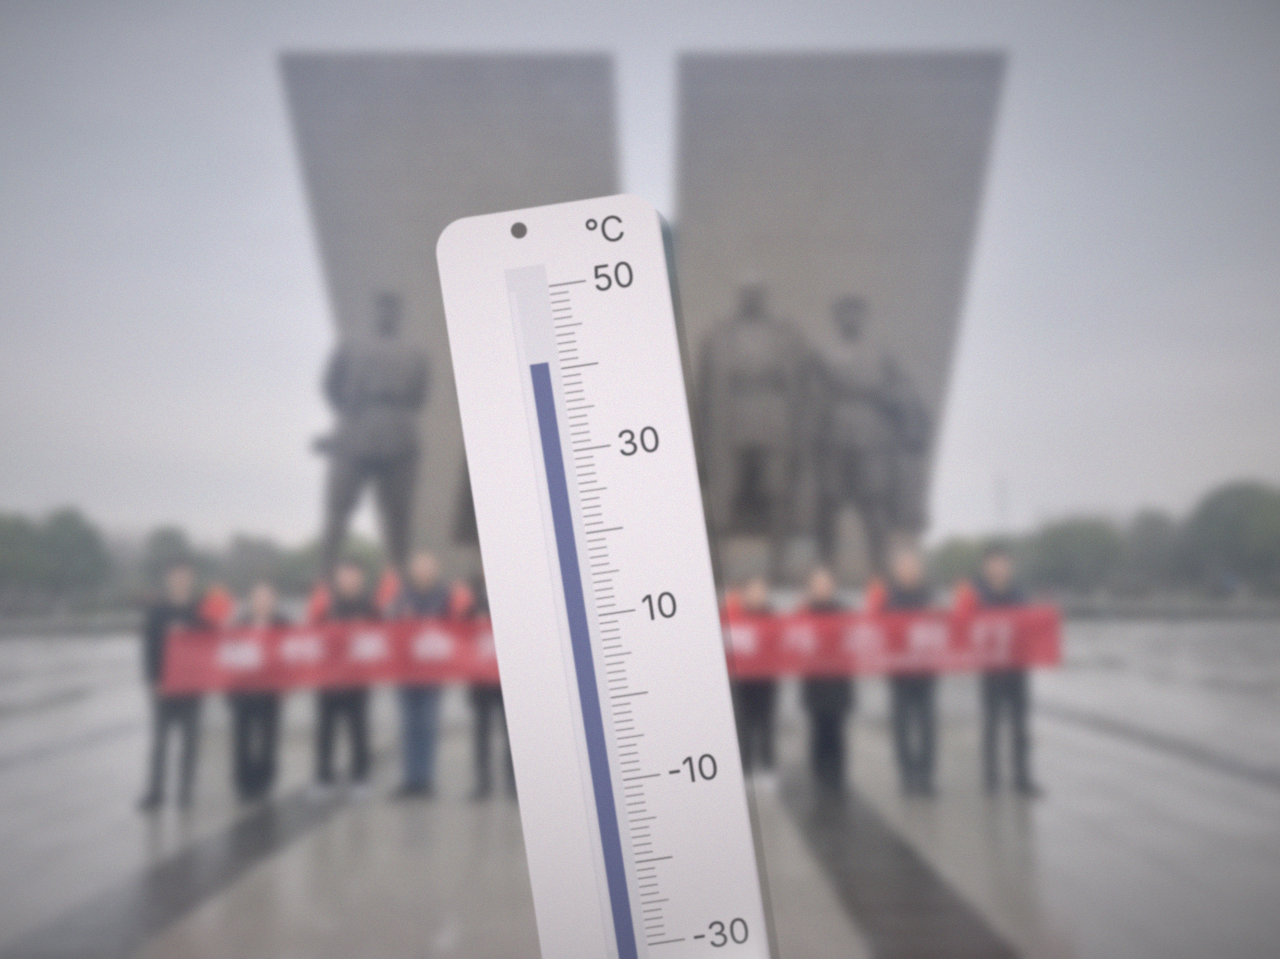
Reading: 41 °C
